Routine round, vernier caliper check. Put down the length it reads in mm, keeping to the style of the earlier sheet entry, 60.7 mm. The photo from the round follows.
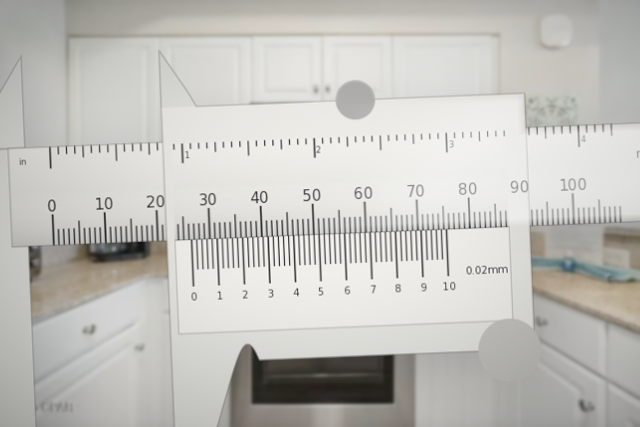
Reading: 26.5 mm
